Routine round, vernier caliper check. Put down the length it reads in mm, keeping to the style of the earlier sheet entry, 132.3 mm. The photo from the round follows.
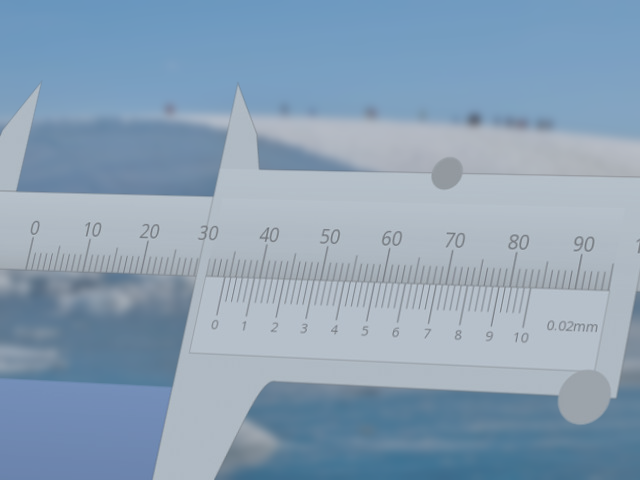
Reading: 34.2 mm
